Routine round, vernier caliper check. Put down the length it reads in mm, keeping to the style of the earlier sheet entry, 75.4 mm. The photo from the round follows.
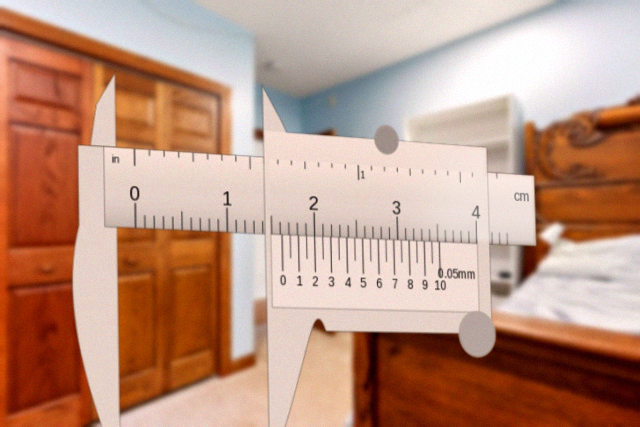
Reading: 16.2 mm
